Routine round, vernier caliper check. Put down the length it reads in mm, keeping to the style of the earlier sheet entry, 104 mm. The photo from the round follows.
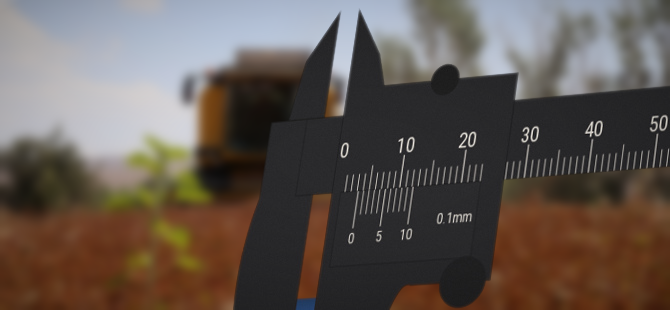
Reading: 3.2 mm
